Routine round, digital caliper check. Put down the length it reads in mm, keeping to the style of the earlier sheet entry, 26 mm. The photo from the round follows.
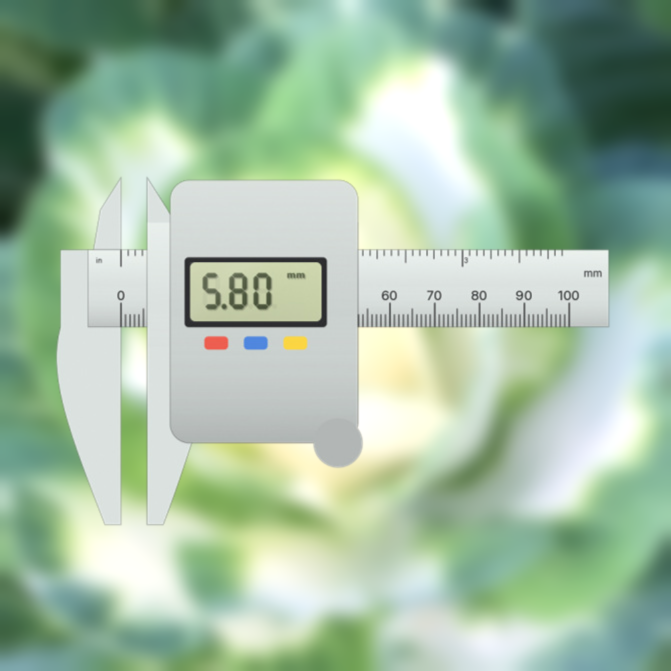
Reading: 5.80 mm
